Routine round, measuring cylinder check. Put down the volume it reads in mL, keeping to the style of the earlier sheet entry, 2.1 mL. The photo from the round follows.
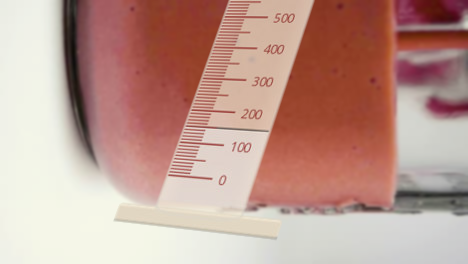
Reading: 150 mL
